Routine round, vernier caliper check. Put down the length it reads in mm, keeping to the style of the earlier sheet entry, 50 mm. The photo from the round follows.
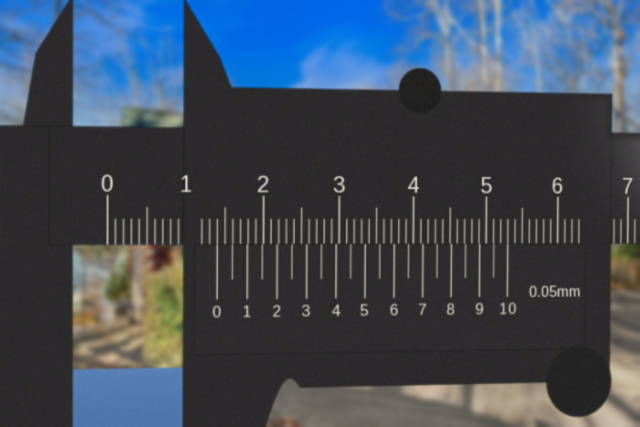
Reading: 14.0 mm
